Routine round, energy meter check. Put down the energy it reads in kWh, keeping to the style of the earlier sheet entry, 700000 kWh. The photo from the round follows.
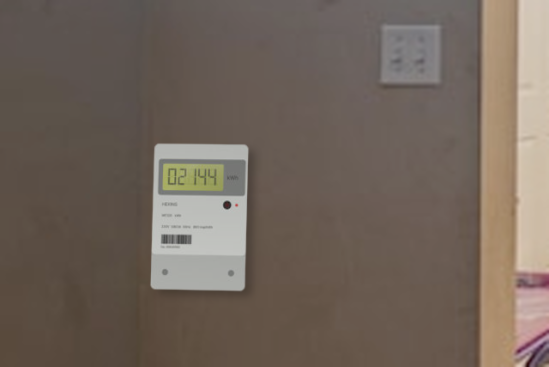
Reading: 2144 kWh
